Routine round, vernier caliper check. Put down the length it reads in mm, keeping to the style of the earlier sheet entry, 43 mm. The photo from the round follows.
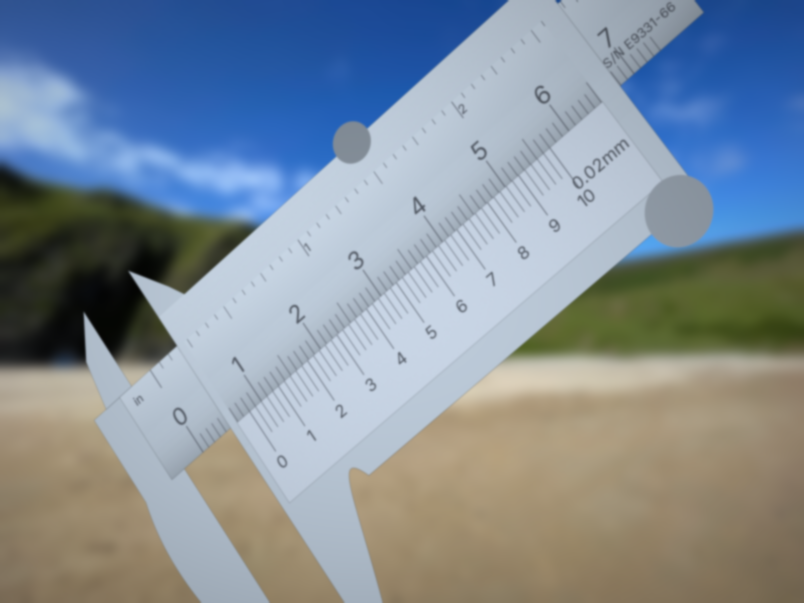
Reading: 8.0 mm
